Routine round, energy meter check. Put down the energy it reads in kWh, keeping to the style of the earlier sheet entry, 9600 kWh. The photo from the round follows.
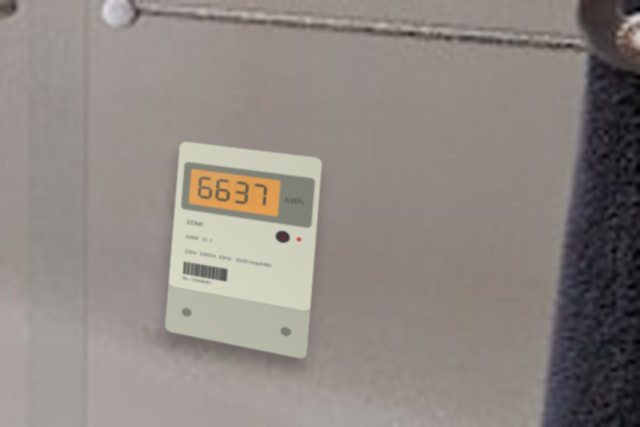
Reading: 6637 kWh
